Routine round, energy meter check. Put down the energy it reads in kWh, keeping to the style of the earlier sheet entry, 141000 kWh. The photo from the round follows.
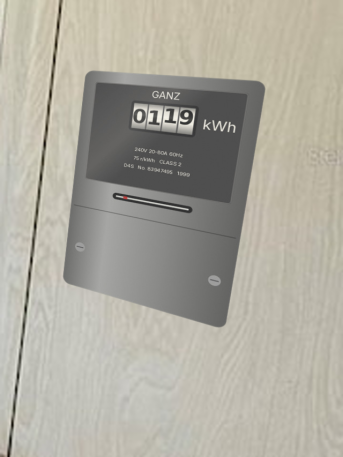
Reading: 119 kWh
